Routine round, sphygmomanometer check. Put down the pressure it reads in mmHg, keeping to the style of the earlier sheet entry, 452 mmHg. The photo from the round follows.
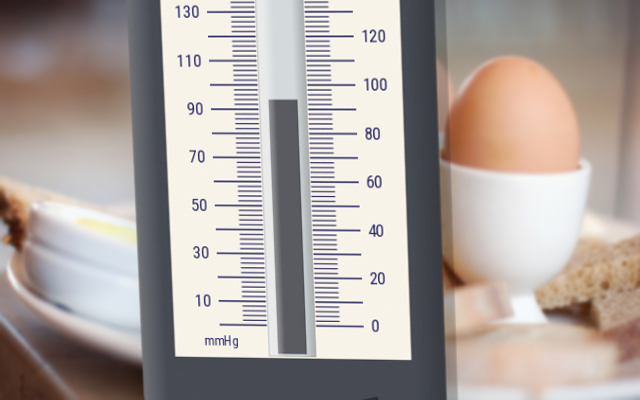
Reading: 94 mmHg
